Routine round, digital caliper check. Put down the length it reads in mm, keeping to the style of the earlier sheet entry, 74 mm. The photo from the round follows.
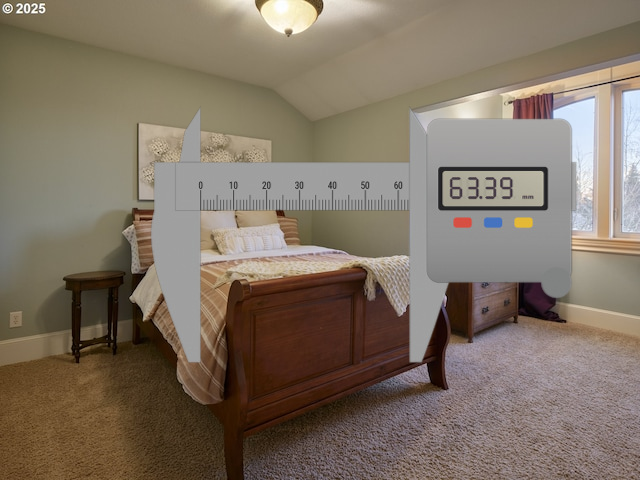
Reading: 63.39 mm
